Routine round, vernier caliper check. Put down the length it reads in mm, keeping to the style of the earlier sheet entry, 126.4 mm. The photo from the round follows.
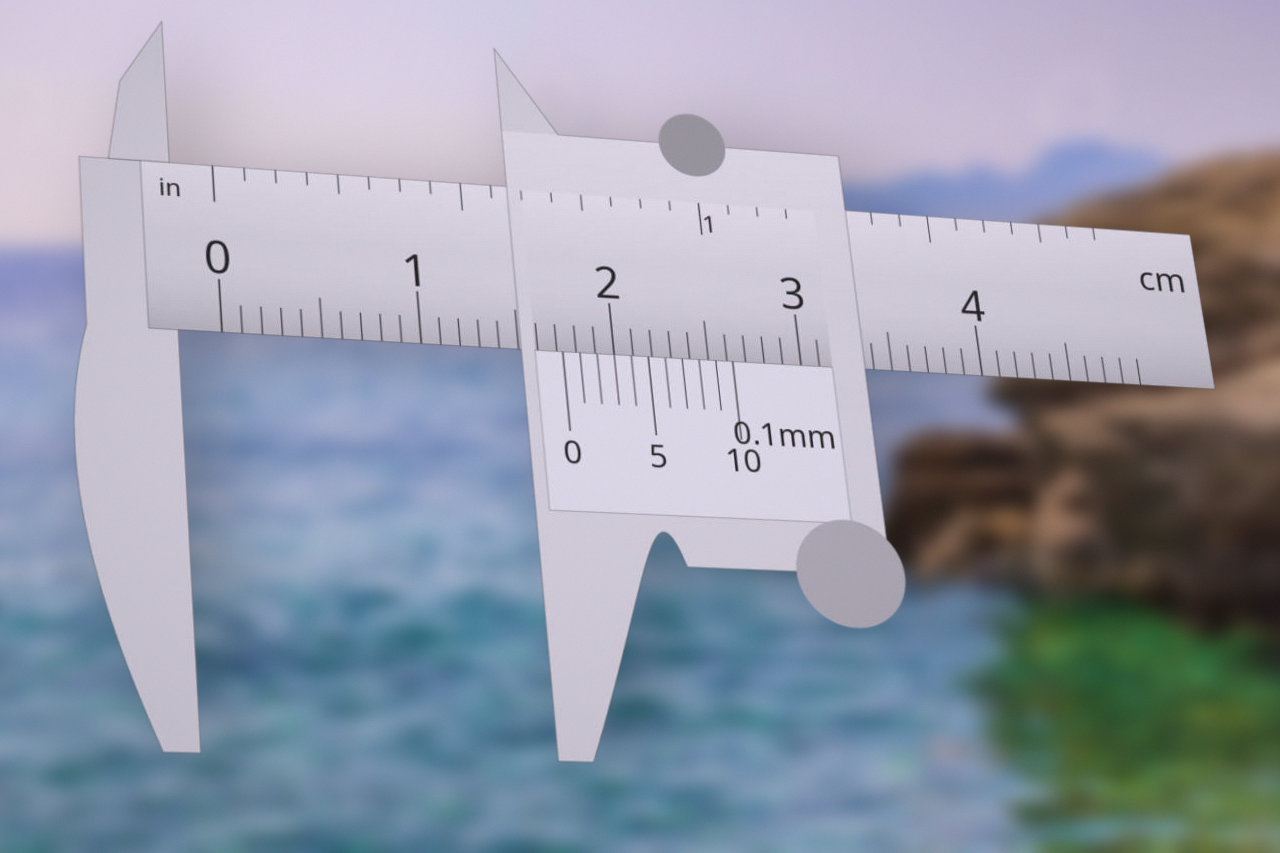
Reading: 17.3 mm
